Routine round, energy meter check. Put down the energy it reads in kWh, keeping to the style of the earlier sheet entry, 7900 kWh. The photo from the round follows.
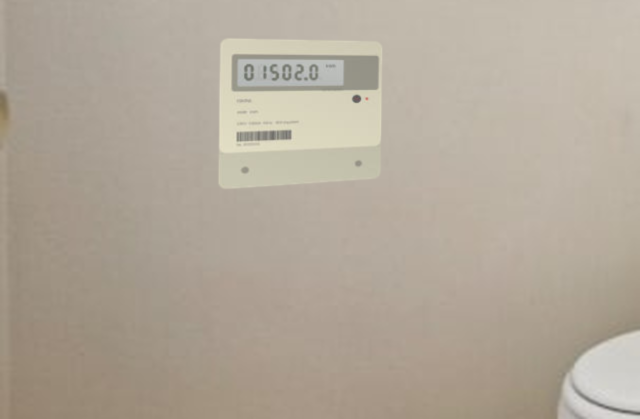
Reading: 1502.0 kWh
